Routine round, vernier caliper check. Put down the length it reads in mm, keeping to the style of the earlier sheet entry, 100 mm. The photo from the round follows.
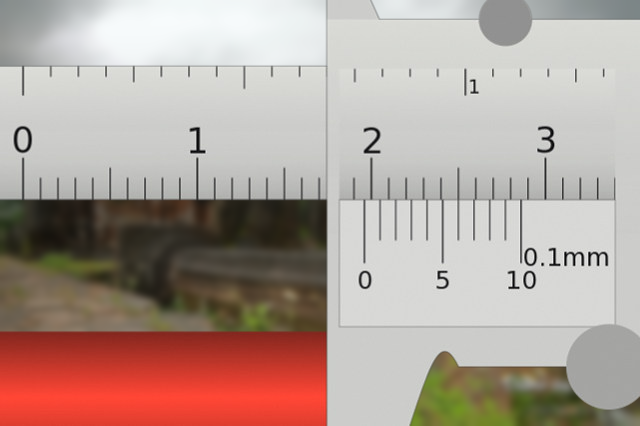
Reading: 19.6 mm
